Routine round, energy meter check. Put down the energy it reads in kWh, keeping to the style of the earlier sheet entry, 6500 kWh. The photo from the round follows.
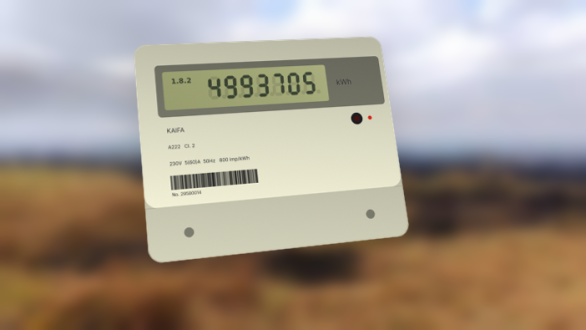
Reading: 4993705 kWh
